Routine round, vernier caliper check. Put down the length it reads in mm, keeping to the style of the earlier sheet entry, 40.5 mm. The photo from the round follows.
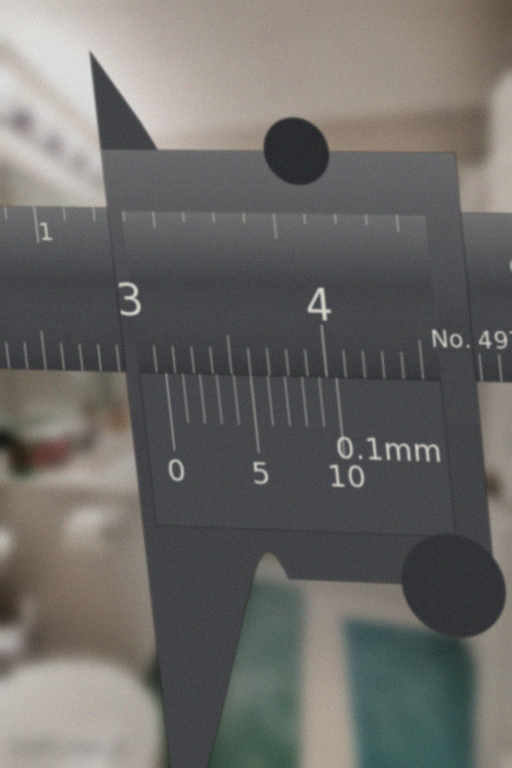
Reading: 31.5 mm
